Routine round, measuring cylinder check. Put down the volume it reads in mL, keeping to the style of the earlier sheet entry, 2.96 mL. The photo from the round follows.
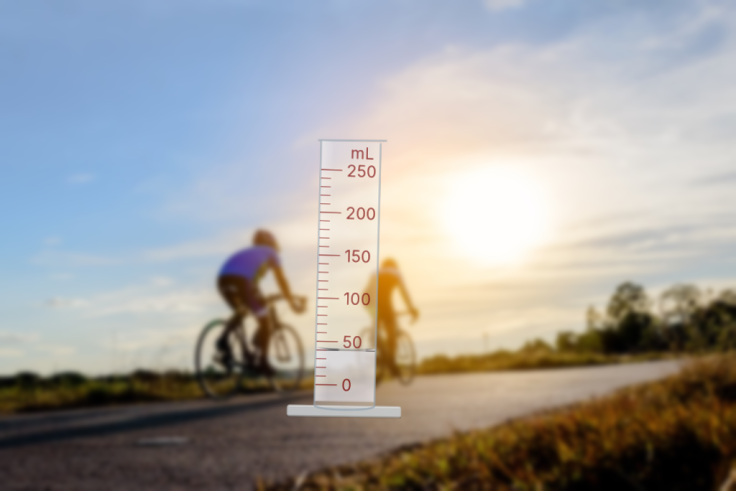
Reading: 40 mL
